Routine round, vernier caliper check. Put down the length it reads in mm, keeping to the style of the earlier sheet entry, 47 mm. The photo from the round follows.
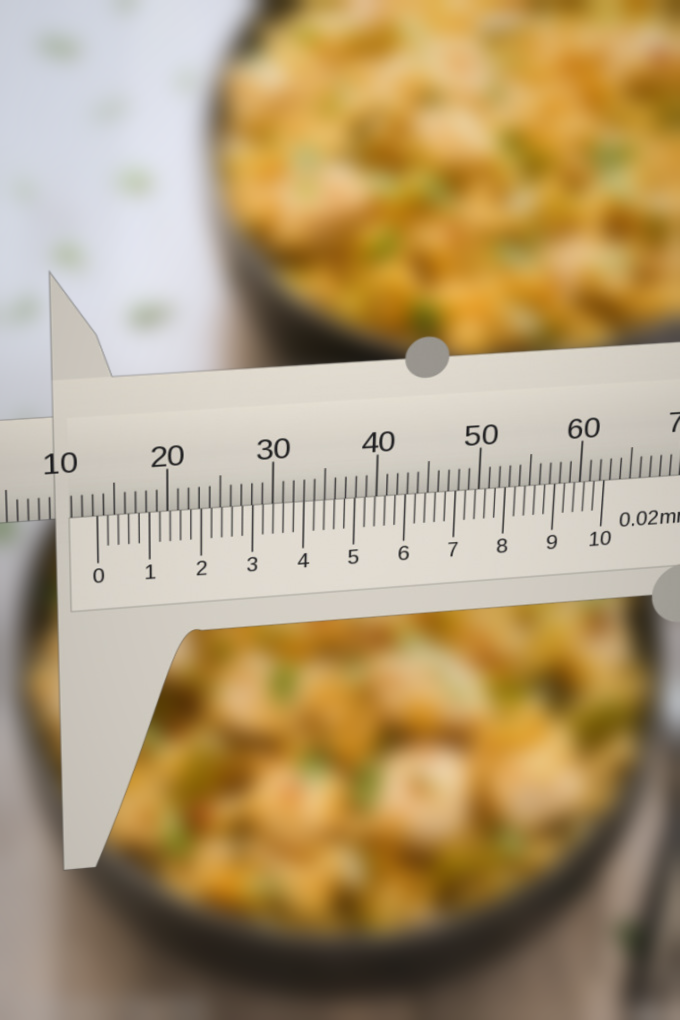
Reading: 13.4 mm
